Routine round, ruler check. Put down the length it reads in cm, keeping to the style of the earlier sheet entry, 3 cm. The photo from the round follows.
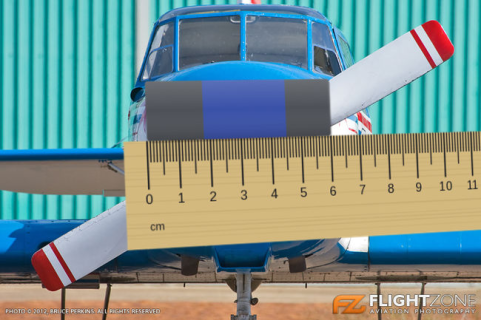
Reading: 6 cm
